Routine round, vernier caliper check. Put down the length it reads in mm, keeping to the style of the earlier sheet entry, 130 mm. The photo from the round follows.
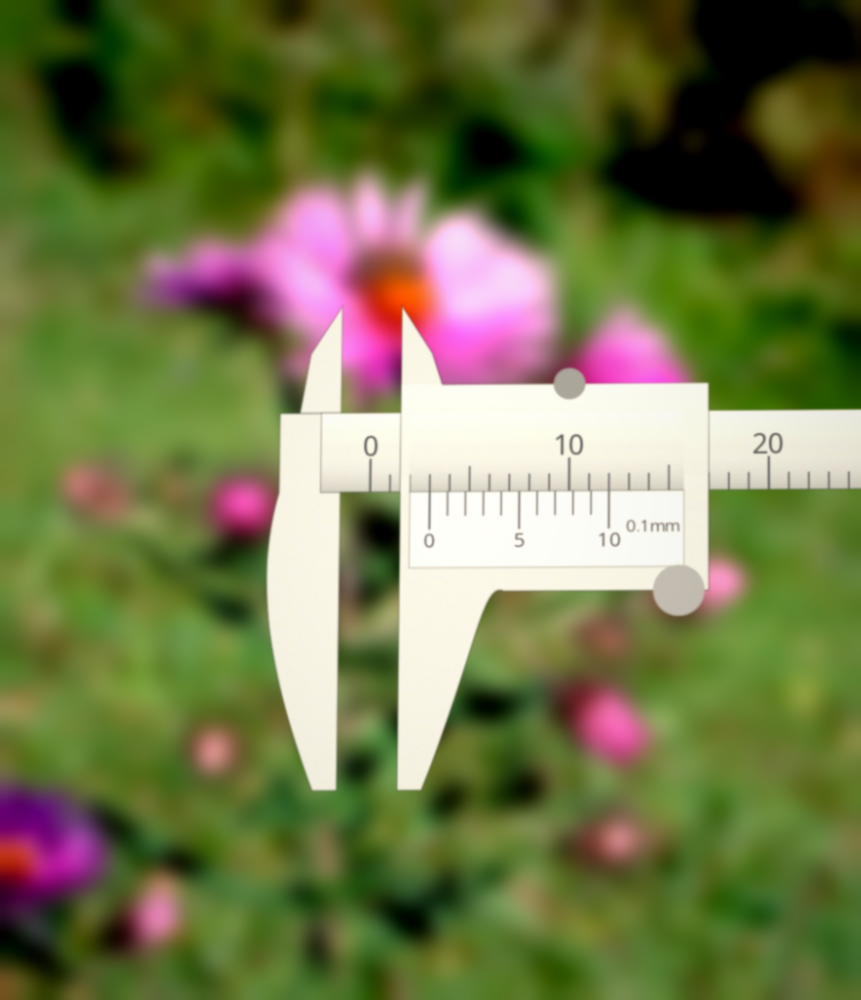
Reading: 3.0 mm
